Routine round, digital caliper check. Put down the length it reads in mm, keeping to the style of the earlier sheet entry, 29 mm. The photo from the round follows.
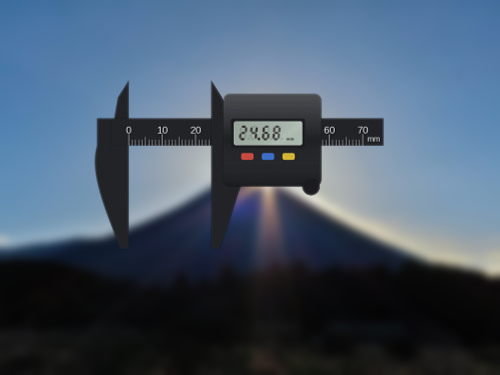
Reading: 24.68 mm
